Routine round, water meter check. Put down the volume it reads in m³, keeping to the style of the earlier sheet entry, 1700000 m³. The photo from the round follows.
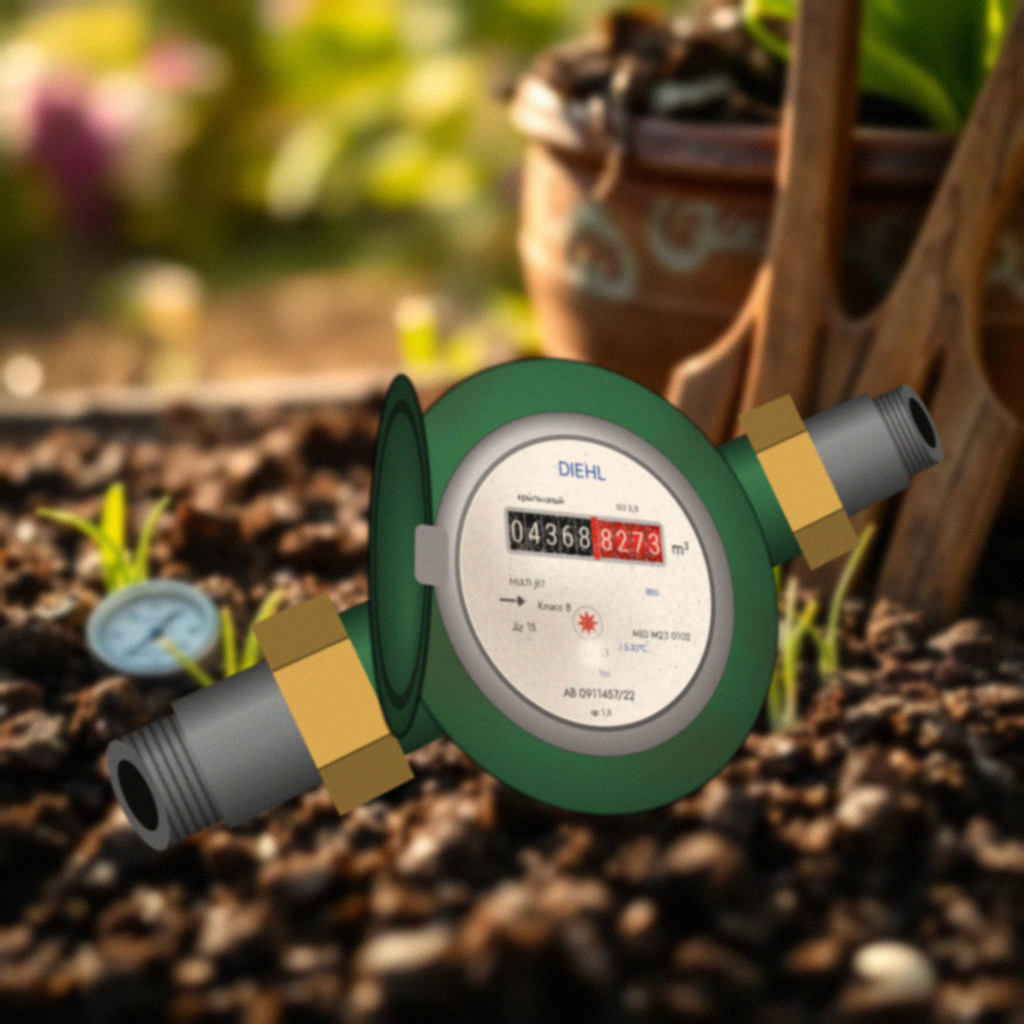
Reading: 4368.8273 m³
